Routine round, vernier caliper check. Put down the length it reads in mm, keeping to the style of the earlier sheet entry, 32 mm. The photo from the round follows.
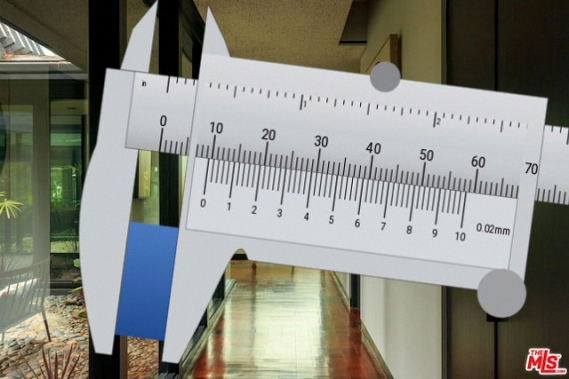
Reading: 9.4 mm
